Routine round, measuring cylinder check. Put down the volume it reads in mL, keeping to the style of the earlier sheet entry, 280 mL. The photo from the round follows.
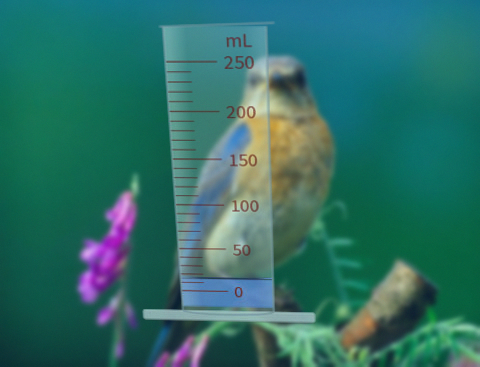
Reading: 15 mL
